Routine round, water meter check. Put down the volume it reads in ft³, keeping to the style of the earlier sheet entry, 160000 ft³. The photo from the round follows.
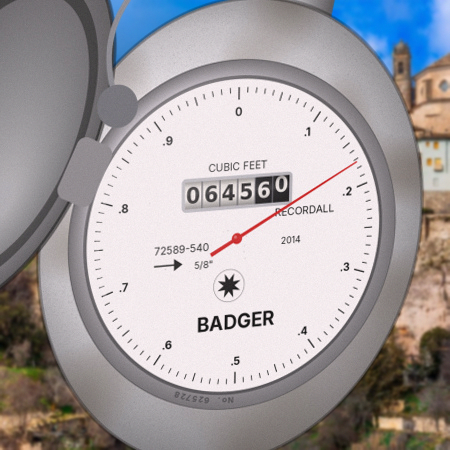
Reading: 64560.17 ft³
